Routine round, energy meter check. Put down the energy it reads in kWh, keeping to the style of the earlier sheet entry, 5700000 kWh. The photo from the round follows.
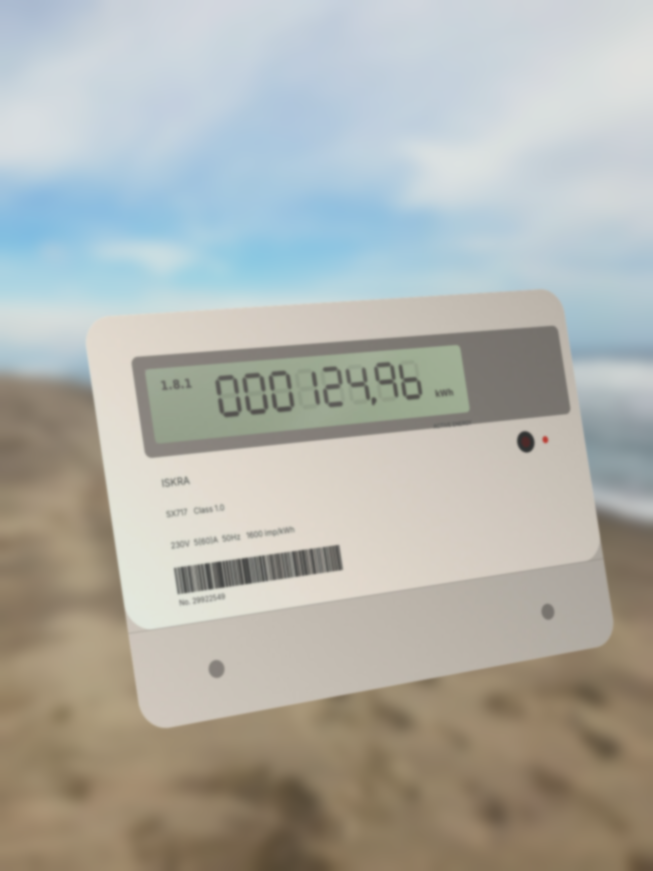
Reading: 124.96 kWh
